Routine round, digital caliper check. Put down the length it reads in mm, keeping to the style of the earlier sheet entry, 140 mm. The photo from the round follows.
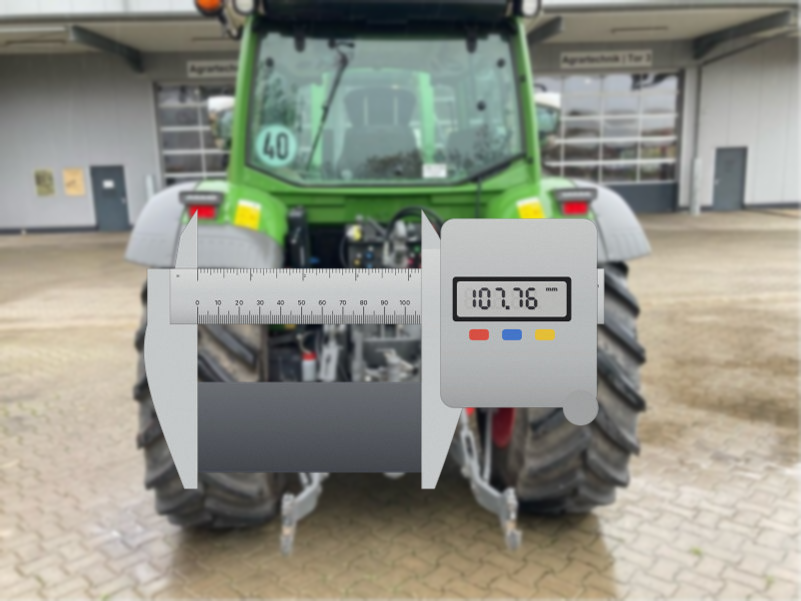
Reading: 107.76 mm
